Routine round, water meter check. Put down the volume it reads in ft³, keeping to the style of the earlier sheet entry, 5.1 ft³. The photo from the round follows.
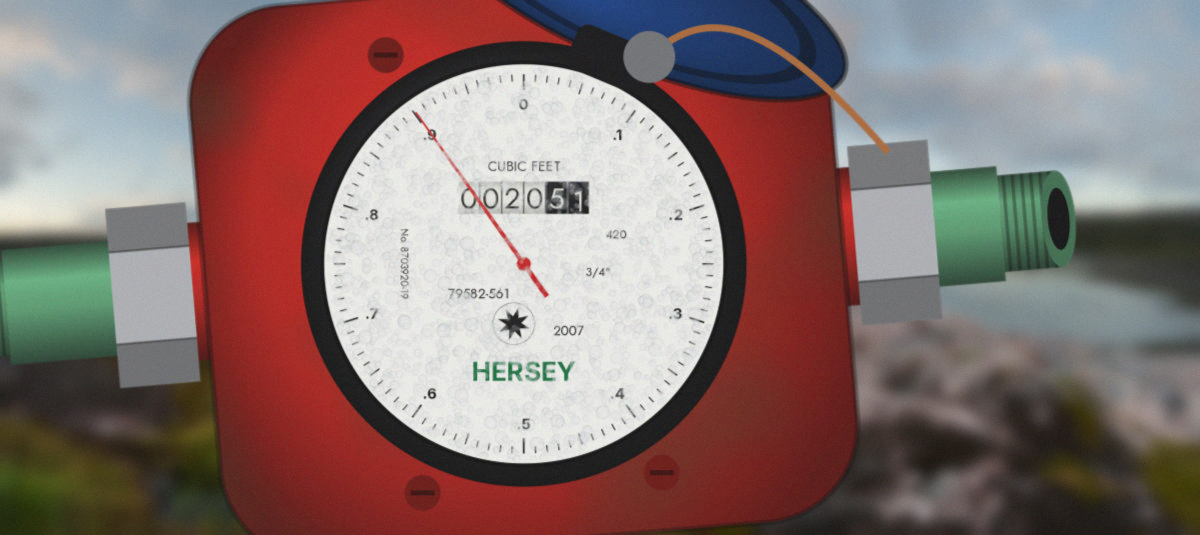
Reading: 2050.90 ft³
